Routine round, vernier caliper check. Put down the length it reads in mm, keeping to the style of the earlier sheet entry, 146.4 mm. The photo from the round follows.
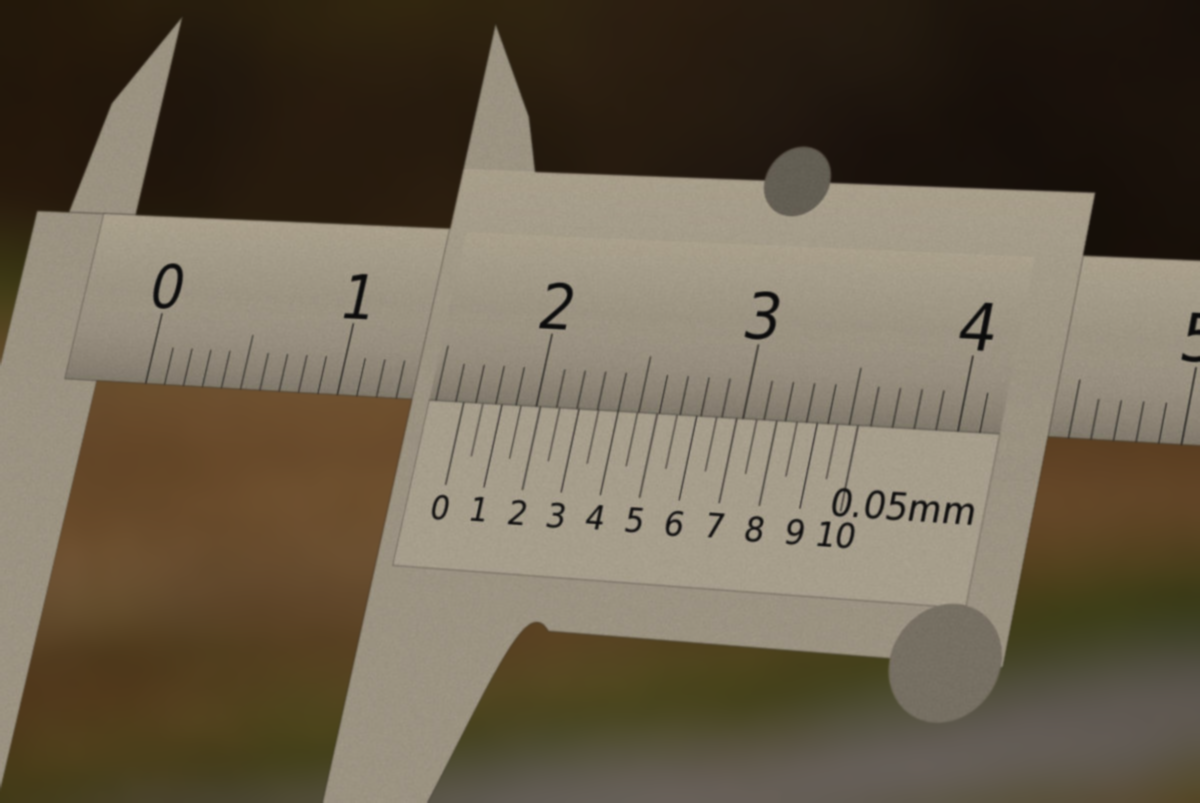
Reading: 16.4 mm
